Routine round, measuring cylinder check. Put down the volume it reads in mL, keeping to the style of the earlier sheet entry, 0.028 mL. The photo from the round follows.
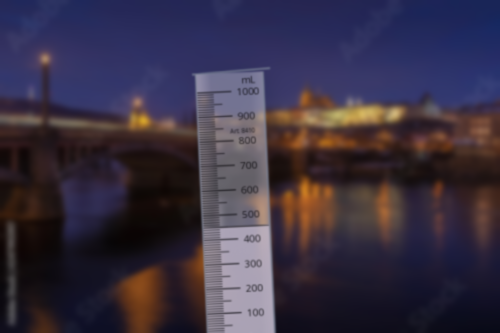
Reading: 450 mL
